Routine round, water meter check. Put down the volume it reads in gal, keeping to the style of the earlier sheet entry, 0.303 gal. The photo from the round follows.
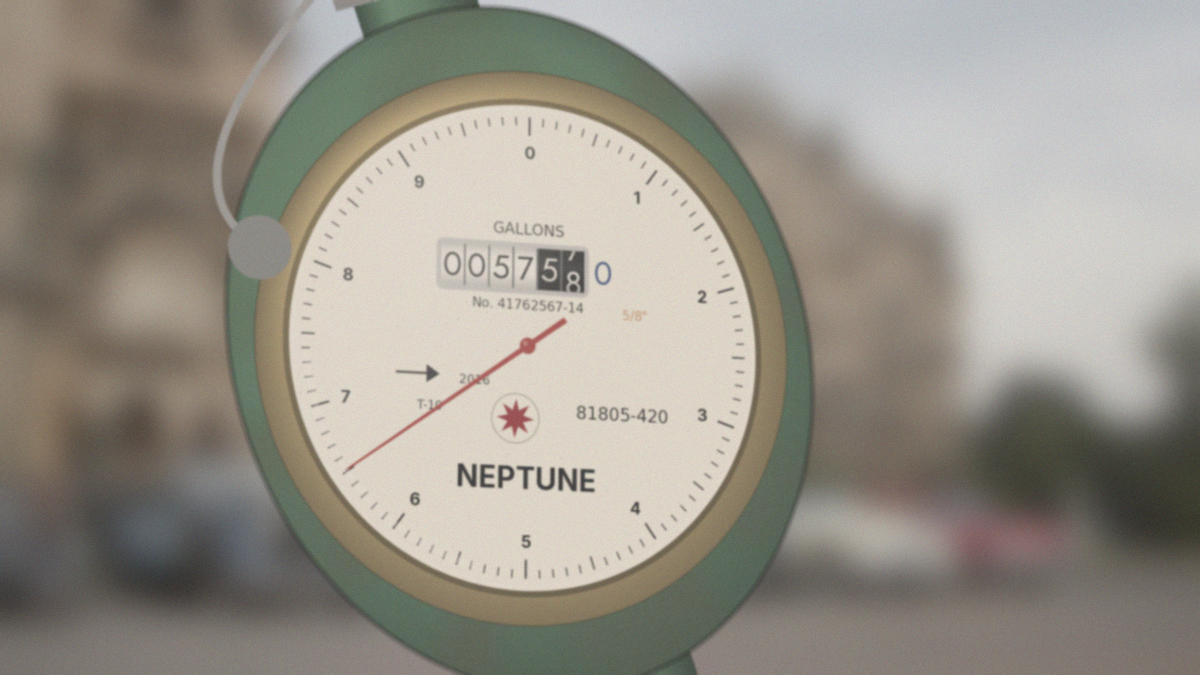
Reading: 57576.5 gal
